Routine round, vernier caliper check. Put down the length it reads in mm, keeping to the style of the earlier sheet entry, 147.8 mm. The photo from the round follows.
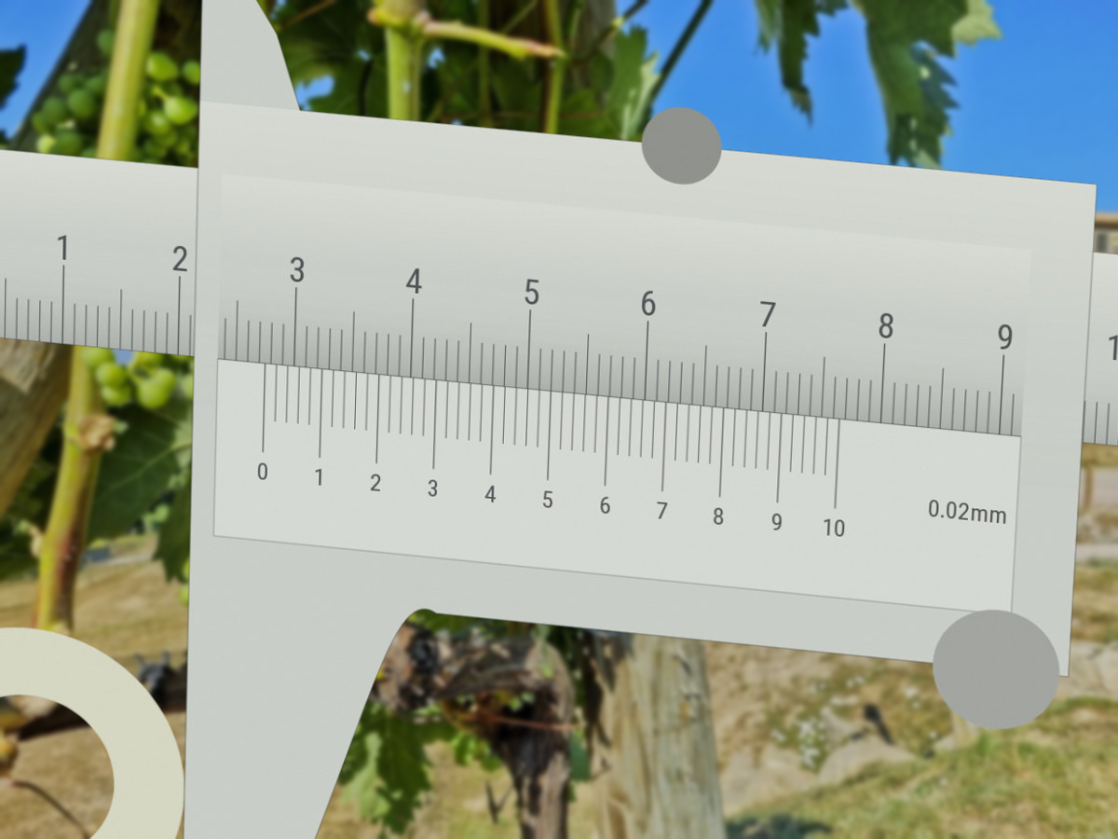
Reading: 27.5 mm
